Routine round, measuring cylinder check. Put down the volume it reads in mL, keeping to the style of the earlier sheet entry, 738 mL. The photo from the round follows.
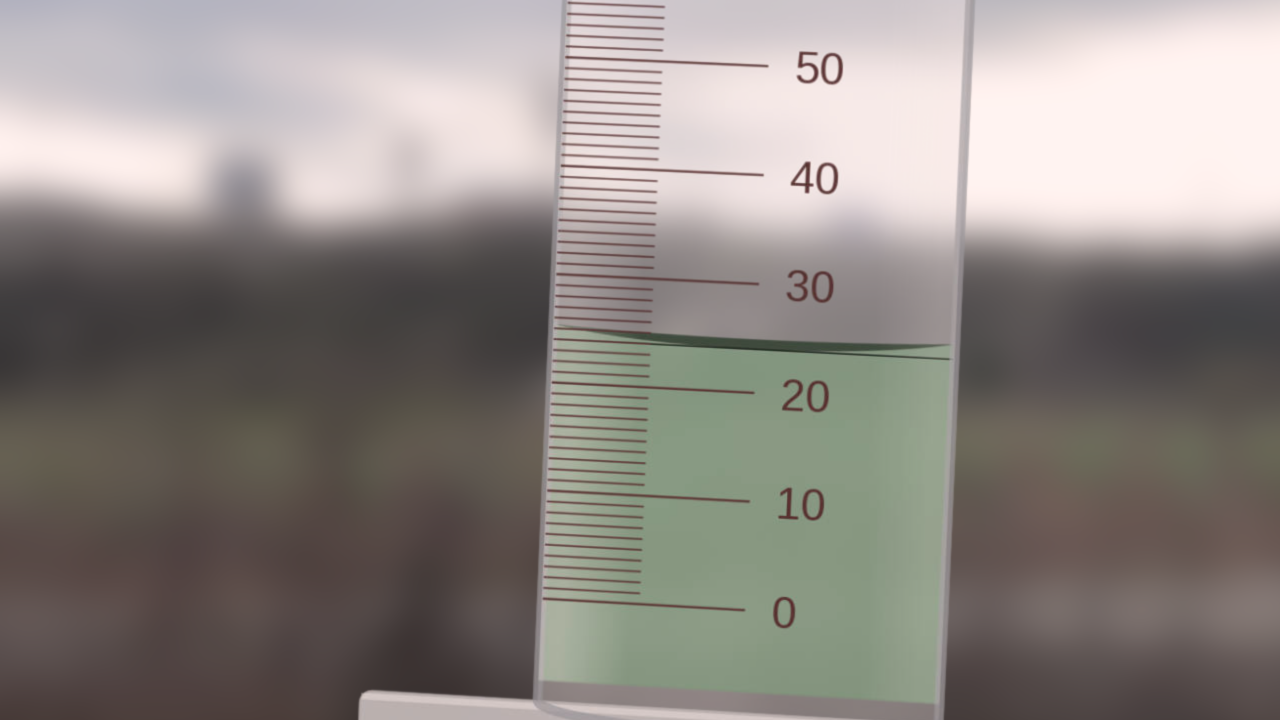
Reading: 24 mL
